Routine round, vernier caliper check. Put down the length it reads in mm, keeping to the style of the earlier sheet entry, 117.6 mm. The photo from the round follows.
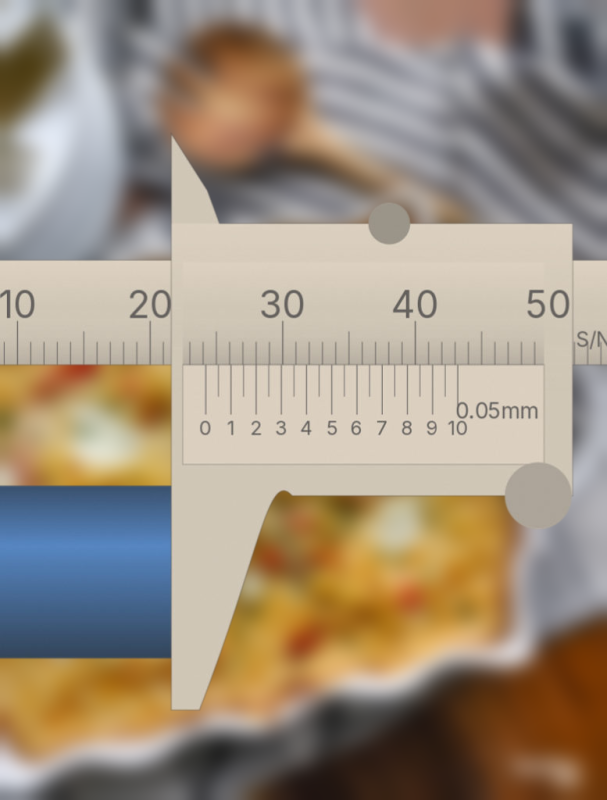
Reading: 24.2 mm
